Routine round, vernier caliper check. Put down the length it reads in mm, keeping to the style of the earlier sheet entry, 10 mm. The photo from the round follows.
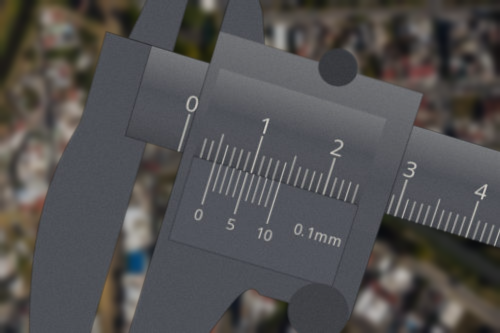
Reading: 5.0 mm
